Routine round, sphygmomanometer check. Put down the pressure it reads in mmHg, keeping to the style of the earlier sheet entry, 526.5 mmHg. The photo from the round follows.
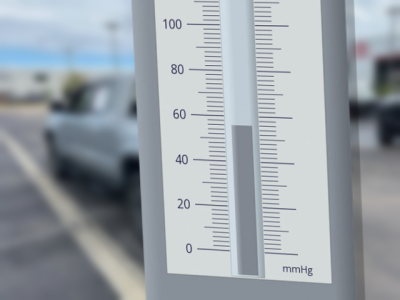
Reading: 56 mmHg
